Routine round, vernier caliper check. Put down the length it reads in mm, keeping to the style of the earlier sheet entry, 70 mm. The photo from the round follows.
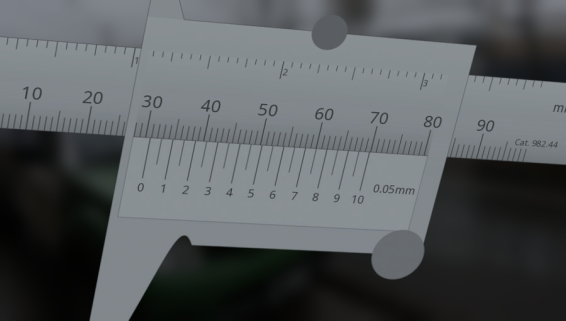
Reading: 30.8 mm
